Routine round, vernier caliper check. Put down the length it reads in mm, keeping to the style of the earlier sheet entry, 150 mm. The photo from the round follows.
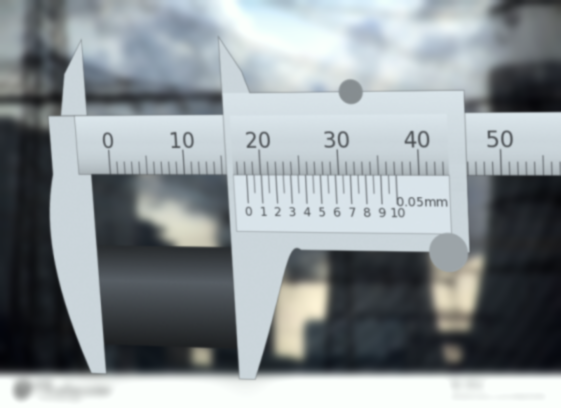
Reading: 18.2 mm
